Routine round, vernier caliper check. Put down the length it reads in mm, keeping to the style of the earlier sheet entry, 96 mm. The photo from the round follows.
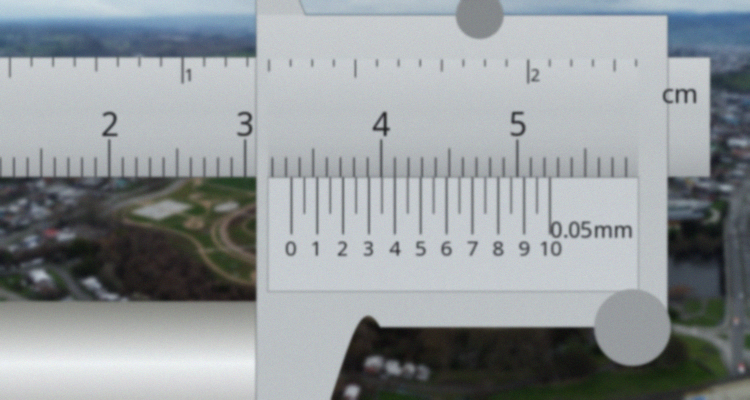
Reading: 33.4 mm
